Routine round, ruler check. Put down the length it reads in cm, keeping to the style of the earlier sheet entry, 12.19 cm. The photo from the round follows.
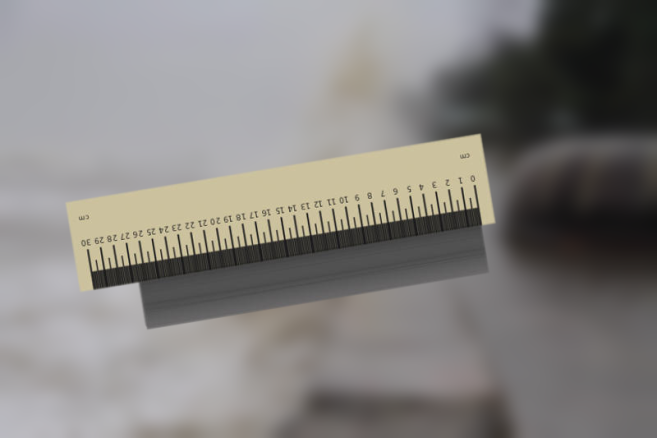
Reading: 26.5 cm
